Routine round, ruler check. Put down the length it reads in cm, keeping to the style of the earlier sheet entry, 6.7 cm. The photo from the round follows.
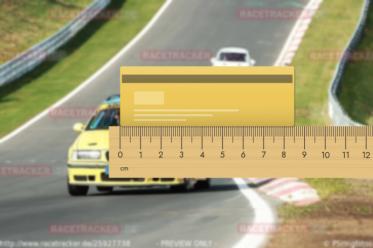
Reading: 8.5 cm
